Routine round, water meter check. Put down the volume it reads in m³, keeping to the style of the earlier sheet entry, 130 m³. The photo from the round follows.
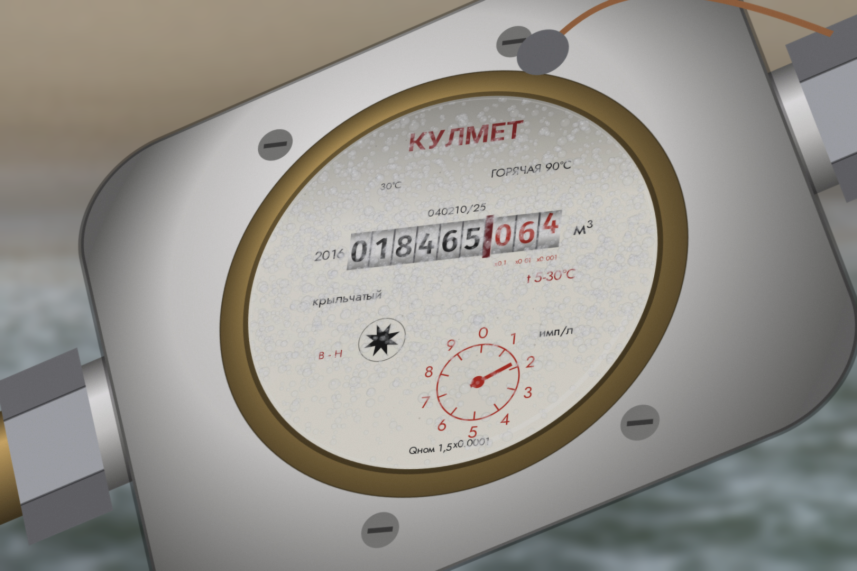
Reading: 18465.0641 m³
